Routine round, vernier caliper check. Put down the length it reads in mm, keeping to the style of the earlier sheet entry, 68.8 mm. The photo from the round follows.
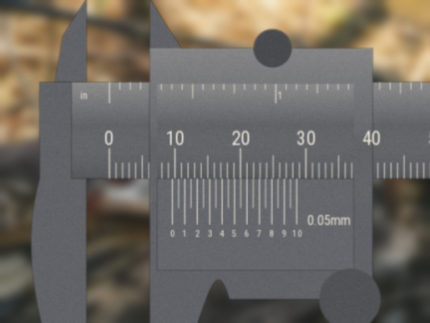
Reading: 9.6 mm
